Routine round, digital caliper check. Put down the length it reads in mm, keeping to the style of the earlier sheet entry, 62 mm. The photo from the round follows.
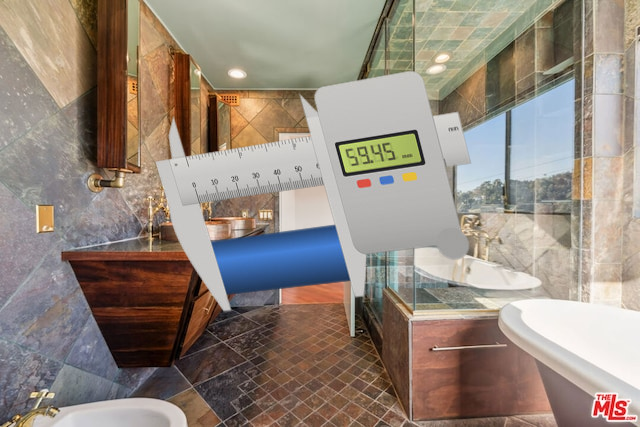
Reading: 59.45 mm
